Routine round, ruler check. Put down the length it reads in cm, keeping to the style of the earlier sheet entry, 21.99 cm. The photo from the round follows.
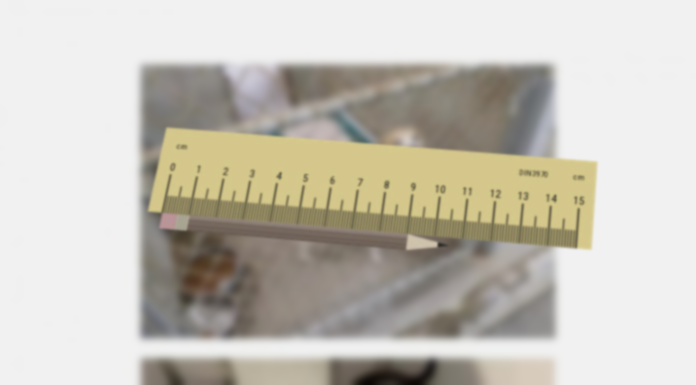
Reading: 10.5 cm
